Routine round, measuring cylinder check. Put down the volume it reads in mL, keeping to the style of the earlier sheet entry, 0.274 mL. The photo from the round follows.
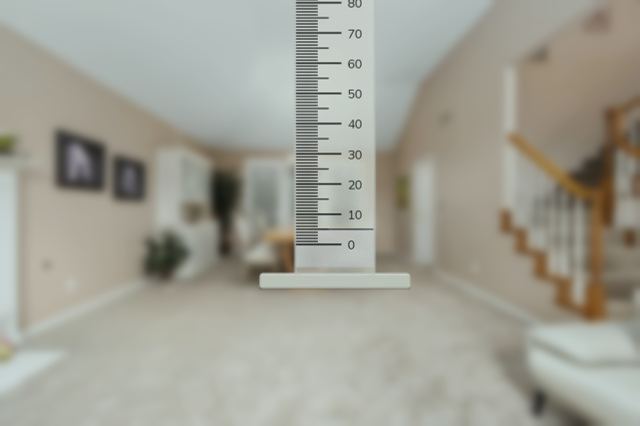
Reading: 5 mL
